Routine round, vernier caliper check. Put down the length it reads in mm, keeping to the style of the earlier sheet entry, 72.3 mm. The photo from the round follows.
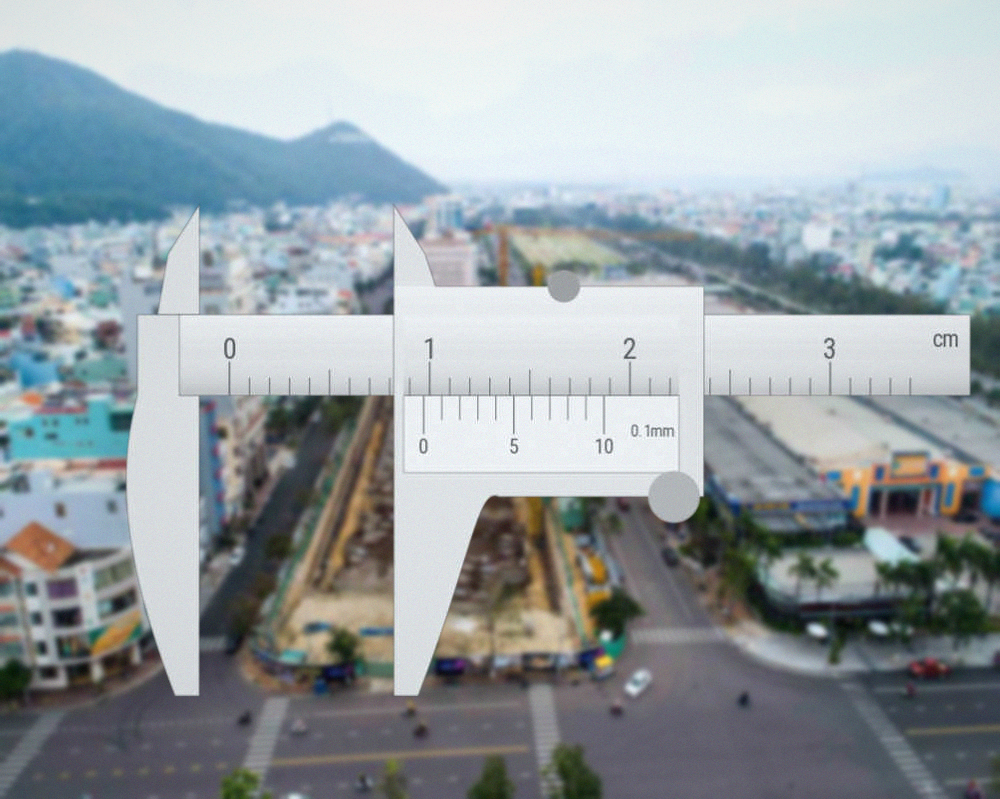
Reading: 9.7 mm
